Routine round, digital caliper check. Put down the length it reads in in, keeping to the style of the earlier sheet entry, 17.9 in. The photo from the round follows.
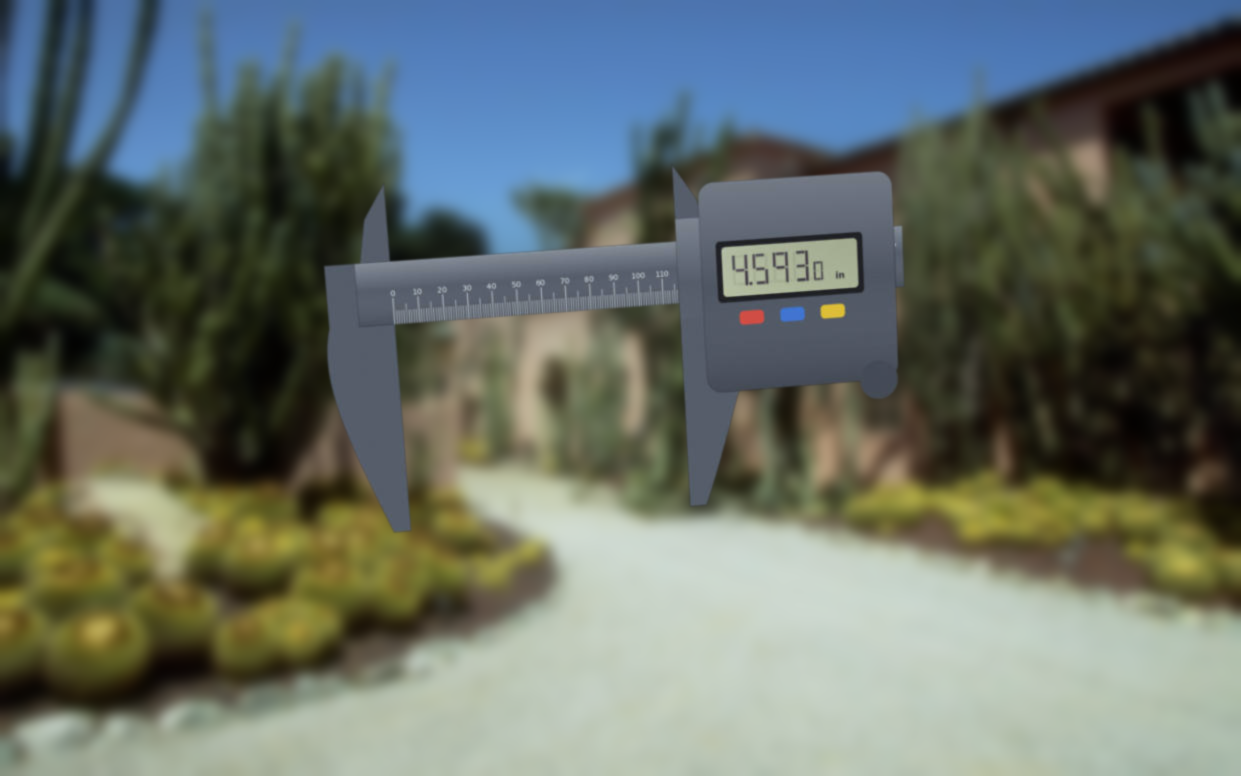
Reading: 4.5930 in
